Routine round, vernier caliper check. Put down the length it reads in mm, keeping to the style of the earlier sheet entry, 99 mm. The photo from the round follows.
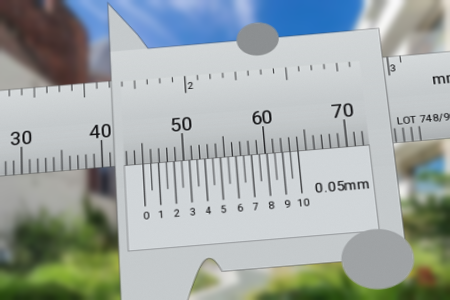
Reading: 45.0 mm
